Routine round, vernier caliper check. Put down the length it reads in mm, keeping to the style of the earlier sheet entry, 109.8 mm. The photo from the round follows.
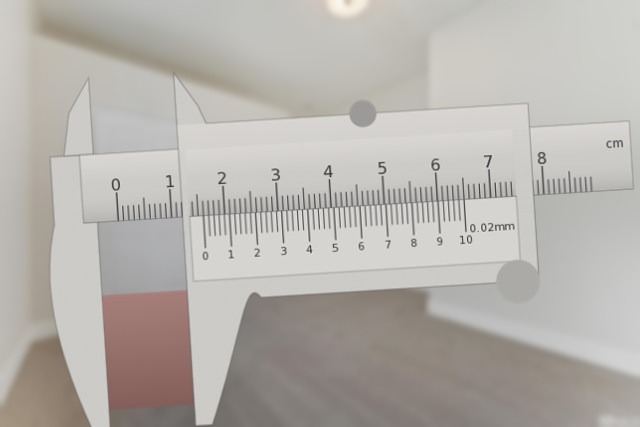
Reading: 16.0 mm
